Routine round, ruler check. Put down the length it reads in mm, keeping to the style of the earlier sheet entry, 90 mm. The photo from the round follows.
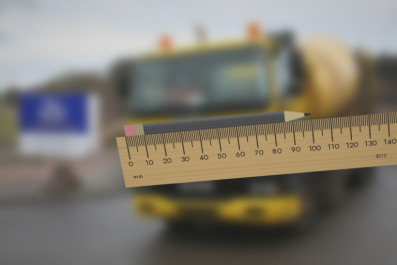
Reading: 100 mm
